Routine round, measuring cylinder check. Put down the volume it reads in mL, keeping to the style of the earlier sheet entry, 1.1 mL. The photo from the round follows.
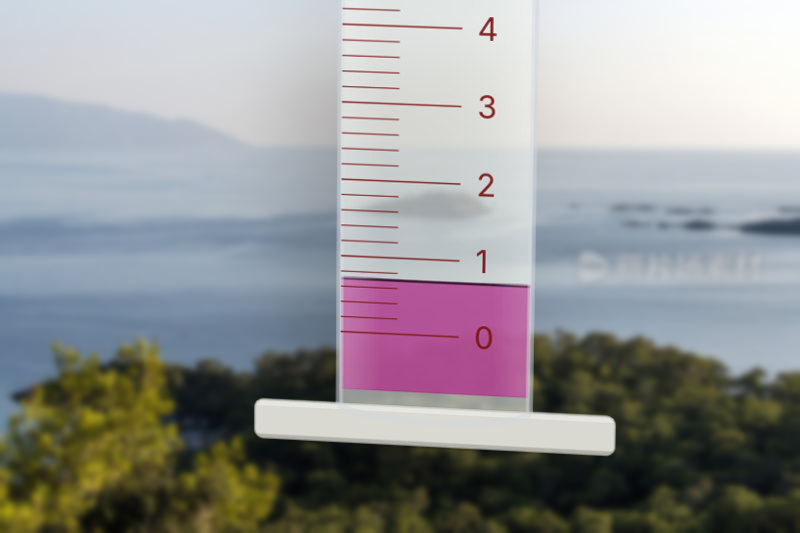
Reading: 0.7 mL
